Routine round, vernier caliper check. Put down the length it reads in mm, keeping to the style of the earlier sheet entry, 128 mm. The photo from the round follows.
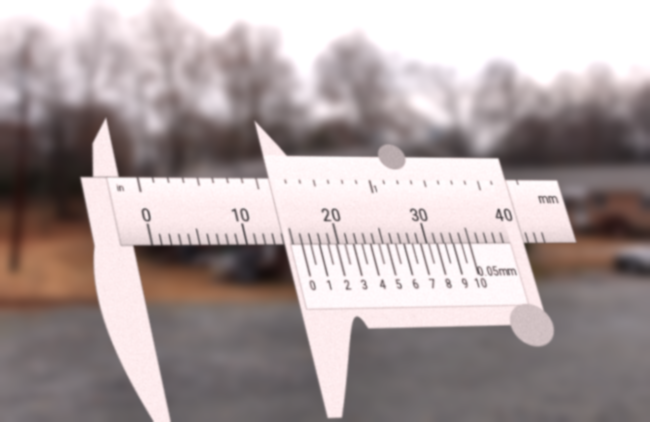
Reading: 16.0 mm
